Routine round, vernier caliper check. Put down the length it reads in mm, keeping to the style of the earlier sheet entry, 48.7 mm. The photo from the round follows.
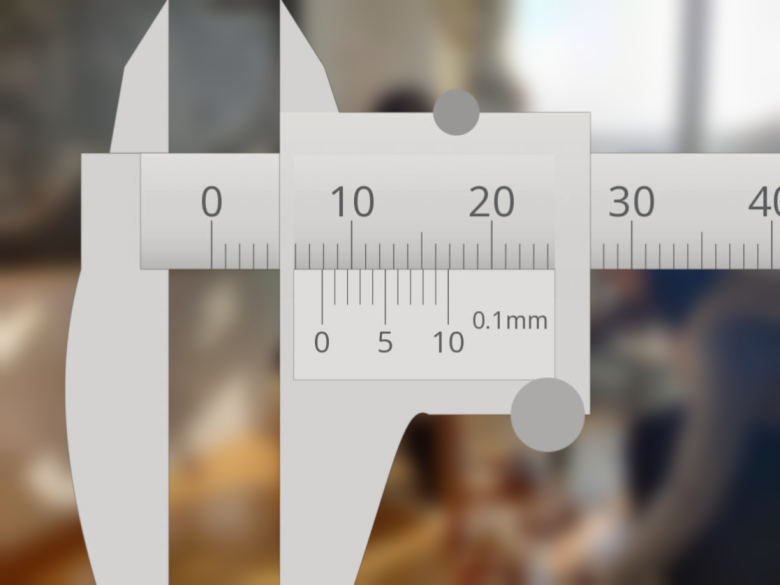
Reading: 7.9 mm
